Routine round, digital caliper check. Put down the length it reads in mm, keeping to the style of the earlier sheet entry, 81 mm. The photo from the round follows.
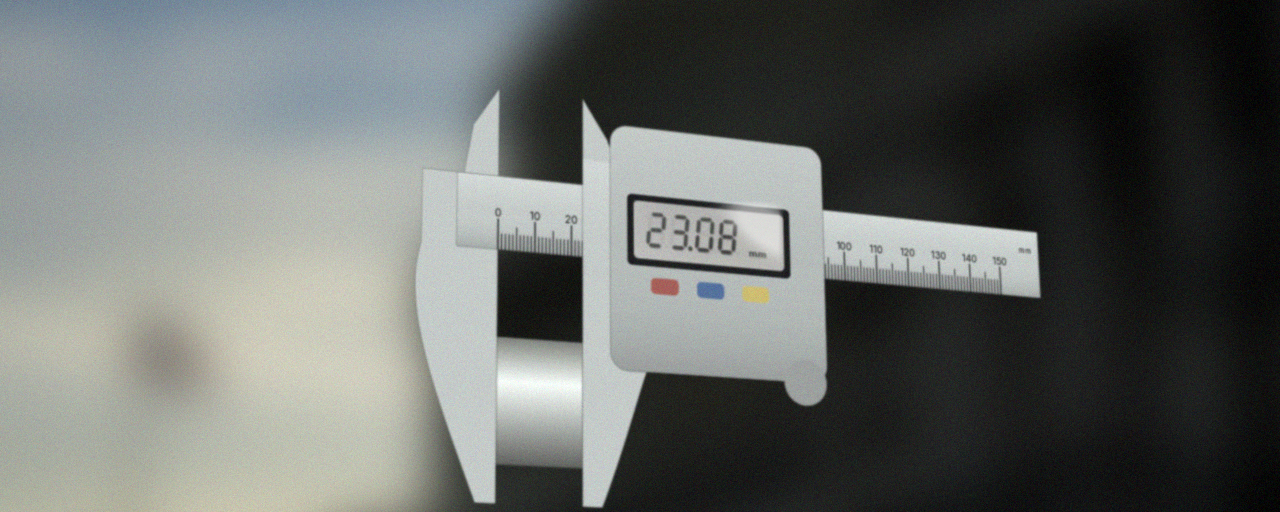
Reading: 23.08 mm
